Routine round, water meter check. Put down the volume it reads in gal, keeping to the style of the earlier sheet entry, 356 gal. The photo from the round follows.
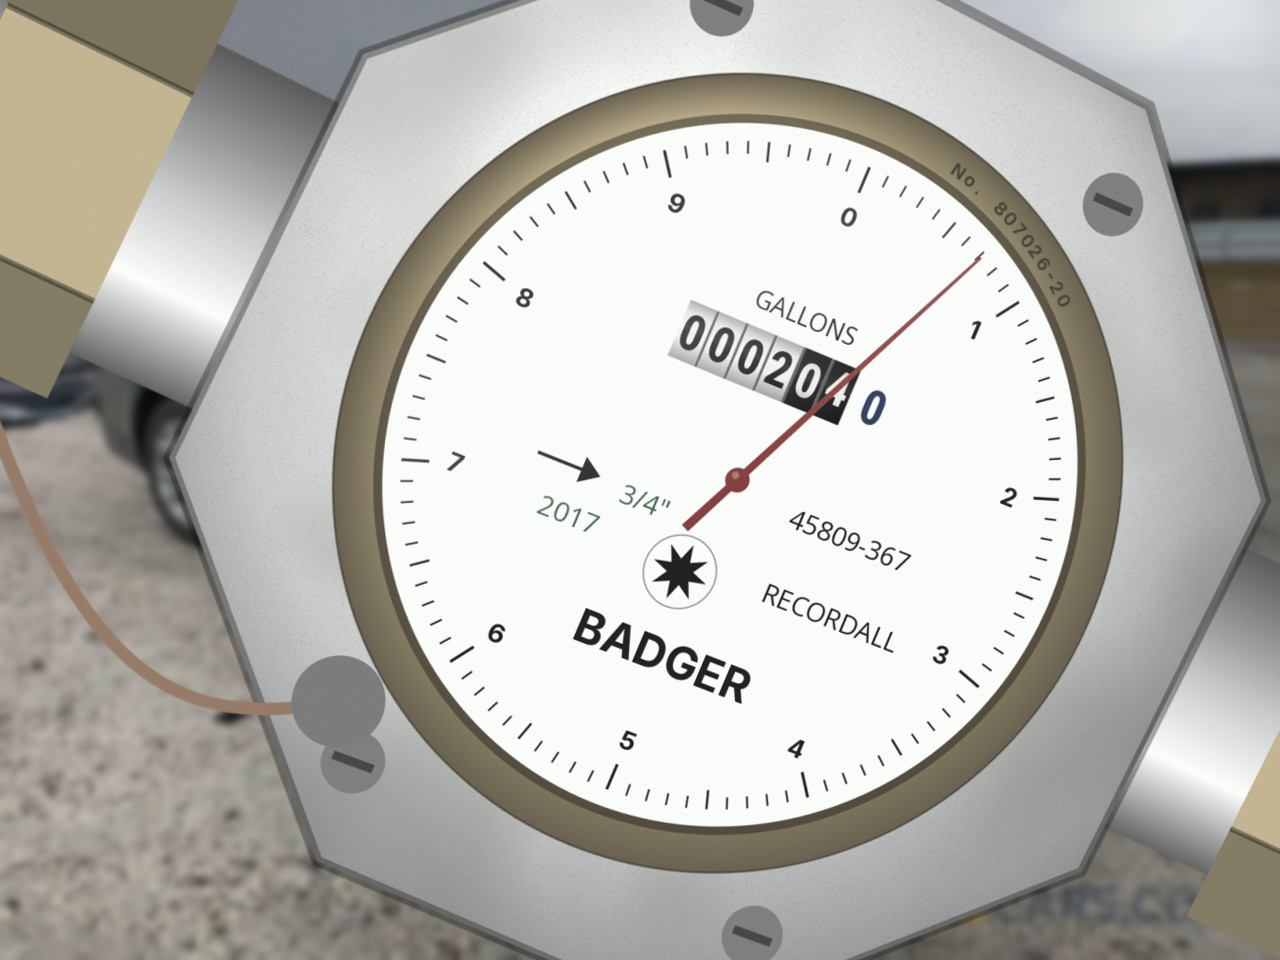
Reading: 2040.7 gal
